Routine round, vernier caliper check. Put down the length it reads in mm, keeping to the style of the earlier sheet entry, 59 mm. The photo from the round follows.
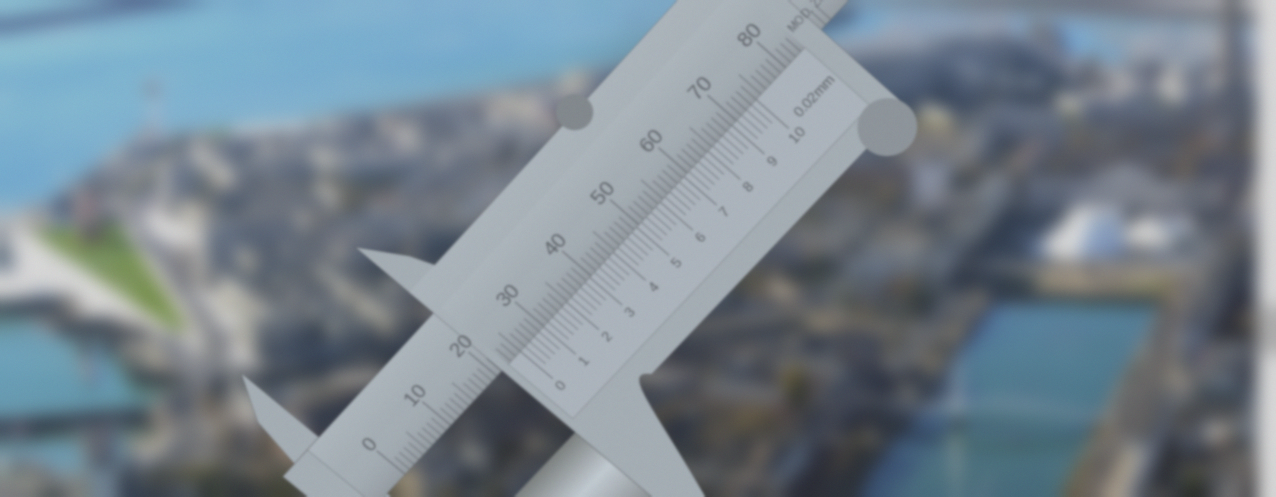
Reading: 25.0 mm
